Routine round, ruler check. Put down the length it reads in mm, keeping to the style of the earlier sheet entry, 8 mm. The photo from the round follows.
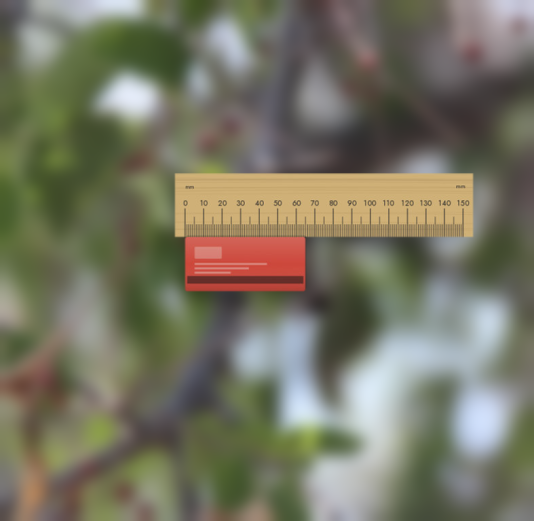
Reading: 65 mm
